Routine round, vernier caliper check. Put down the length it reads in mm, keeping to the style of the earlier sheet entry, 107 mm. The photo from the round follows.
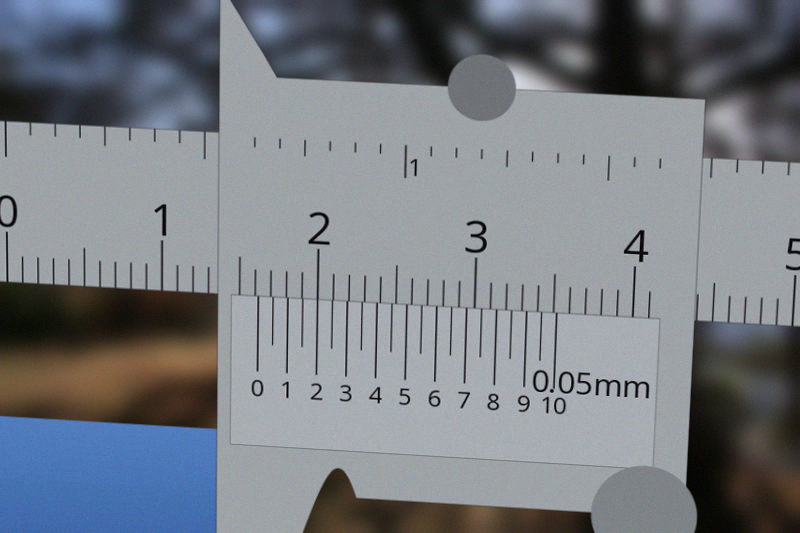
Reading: 16.2 mm
